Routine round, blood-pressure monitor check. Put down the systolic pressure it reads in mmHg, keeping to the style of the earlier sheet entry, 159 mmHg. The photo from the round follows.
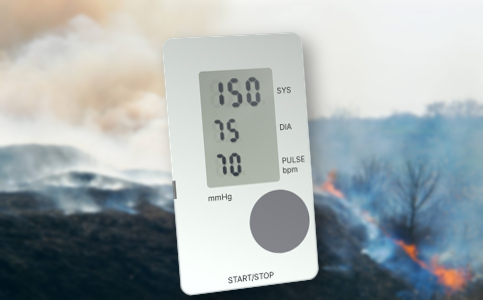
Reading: 150 mmHg
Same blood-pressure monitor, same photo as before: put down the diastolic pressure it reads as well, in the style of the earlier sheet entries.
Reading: 75 mmHg
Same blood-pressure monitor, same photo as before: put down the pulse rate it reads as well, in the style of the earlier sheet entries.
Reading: 70 bpm
